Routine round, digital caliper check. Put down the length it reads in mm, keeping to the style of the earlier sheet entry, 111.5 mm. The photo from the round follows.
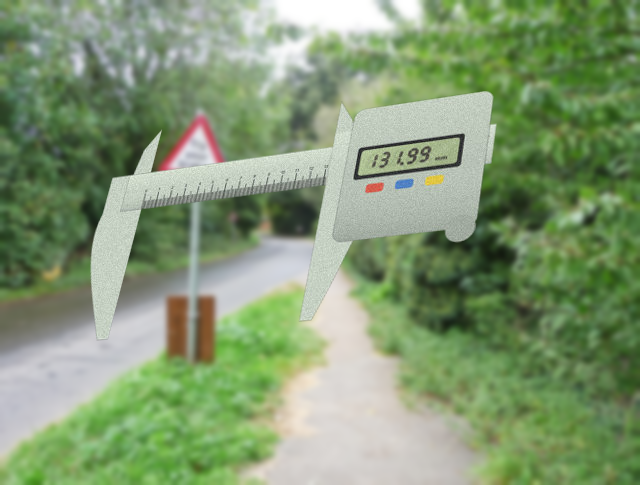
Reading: 131.99 mm
